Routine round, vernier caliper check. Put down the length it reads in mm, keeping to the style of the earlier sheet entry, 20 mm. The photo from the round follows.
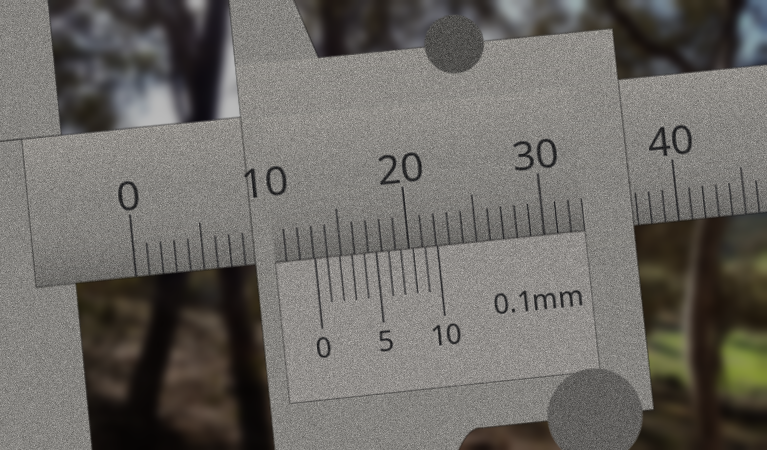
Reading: 13.1 mm
